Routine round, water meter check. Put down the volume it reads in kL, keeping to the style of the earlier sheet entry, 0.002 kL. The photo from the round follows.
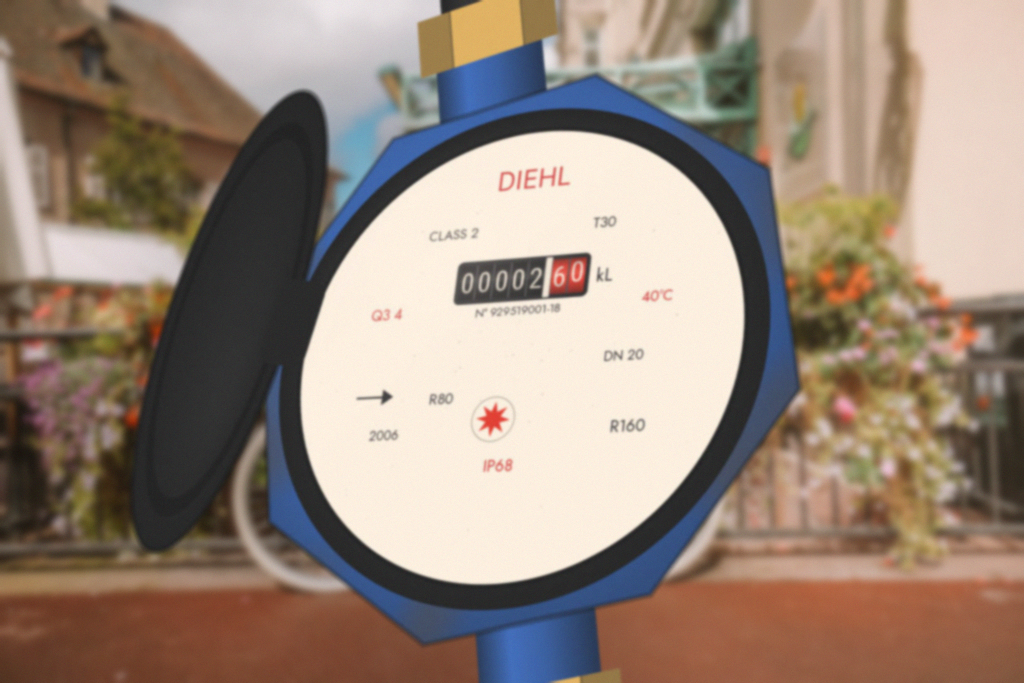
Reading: 2.60 kL
